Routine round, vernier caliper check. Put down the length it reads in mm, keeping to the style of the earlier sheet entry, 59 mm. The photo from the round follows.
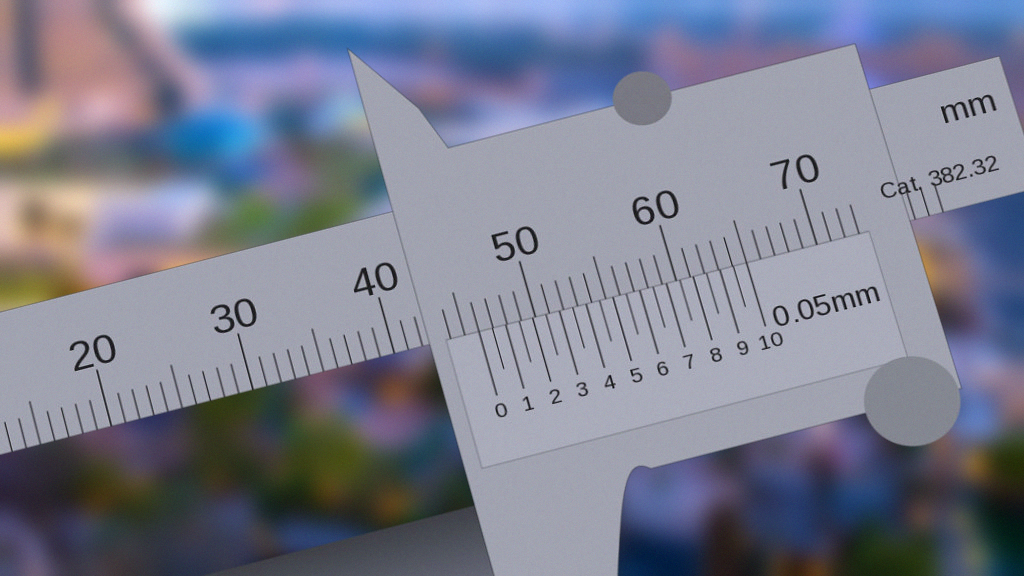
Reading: 46.0 mm
